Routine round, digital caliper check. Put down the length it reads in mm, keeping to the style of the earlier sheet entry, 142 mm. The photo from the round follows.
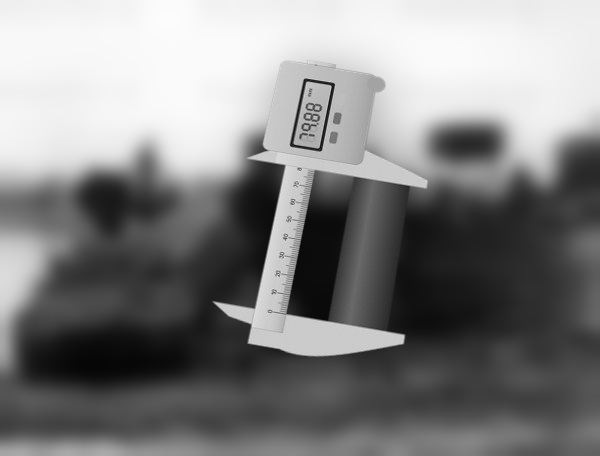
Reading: 79.88 mm
